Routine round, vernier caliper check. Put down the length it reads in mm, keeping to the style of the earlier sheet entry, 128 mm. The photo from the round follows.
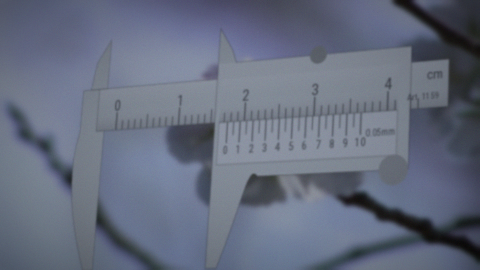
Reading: 17.5 mm
